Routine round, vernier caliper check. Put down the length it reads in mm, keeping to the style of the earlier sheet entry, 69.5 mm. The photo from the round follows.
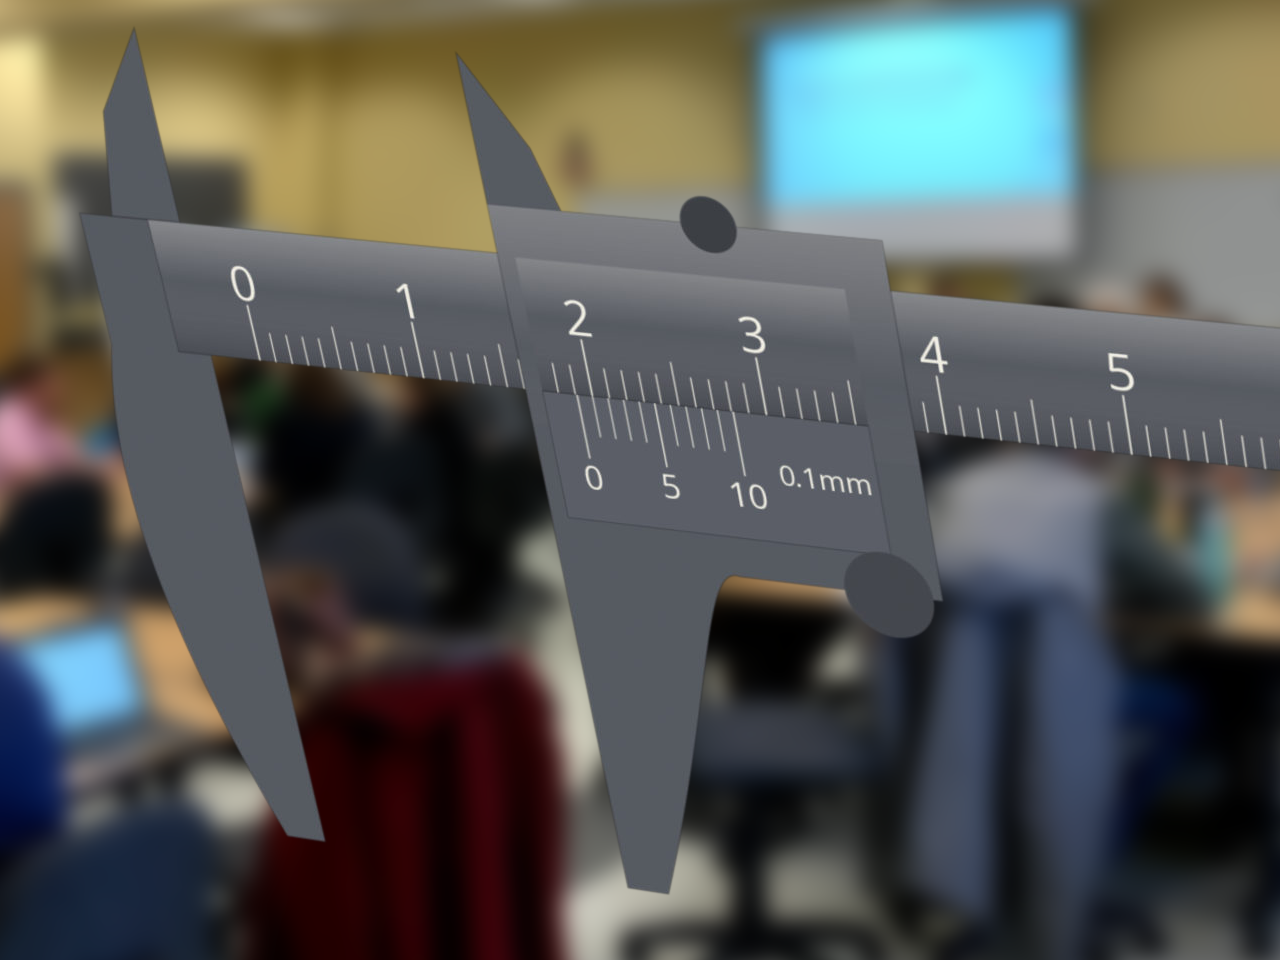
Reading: 19.1 mm
